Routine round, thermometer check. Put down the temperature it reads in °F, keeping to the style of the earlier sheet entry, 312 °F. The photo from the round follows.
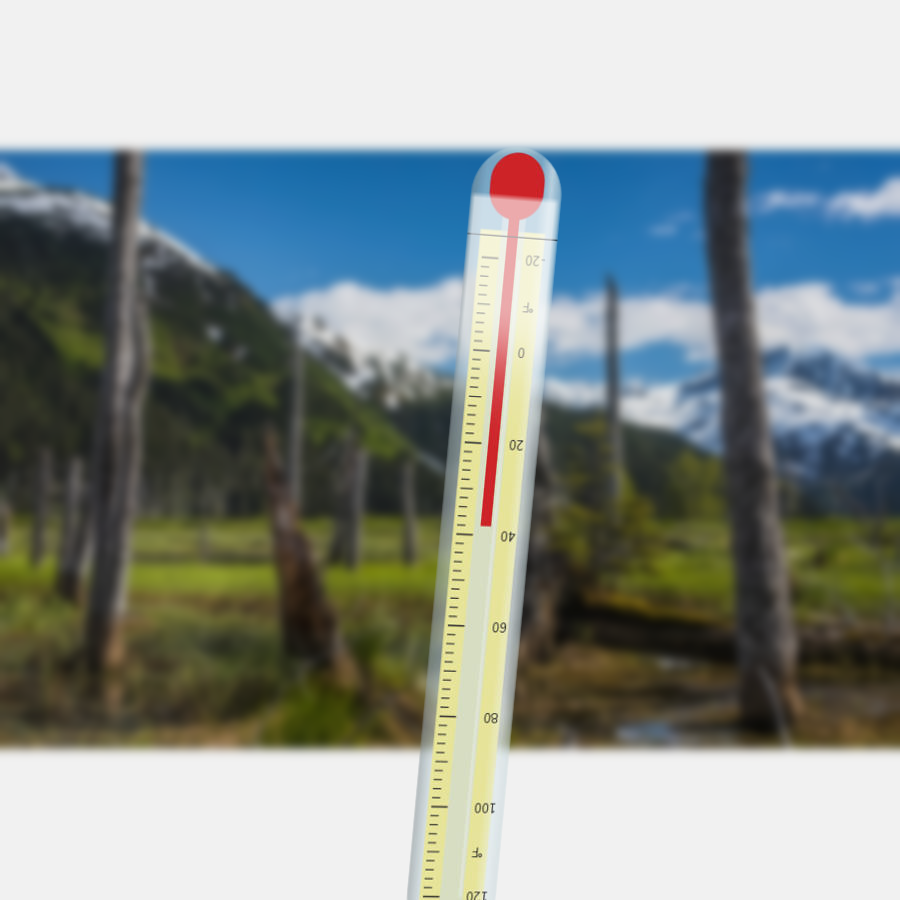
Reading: 38 °F
